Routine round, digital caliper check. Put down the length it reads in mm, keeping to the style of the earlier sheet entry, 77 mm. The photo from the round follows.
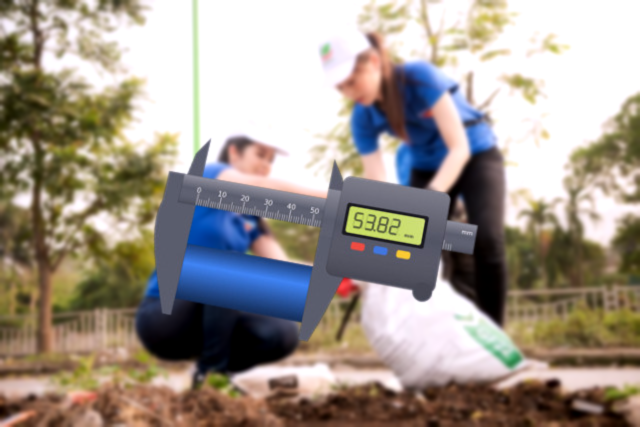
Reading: 53.82 mm
